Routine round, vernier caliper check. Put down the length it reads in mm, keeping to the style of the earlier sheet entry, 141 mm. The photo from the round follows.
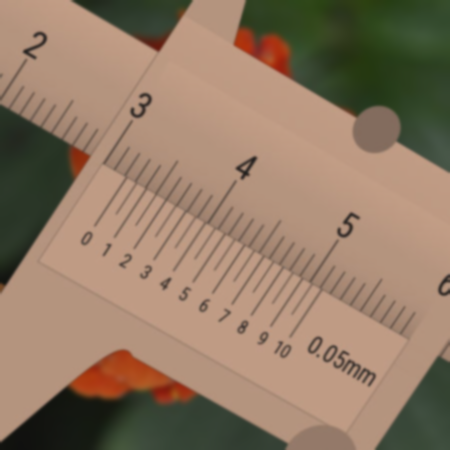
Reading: 32.2 mm
